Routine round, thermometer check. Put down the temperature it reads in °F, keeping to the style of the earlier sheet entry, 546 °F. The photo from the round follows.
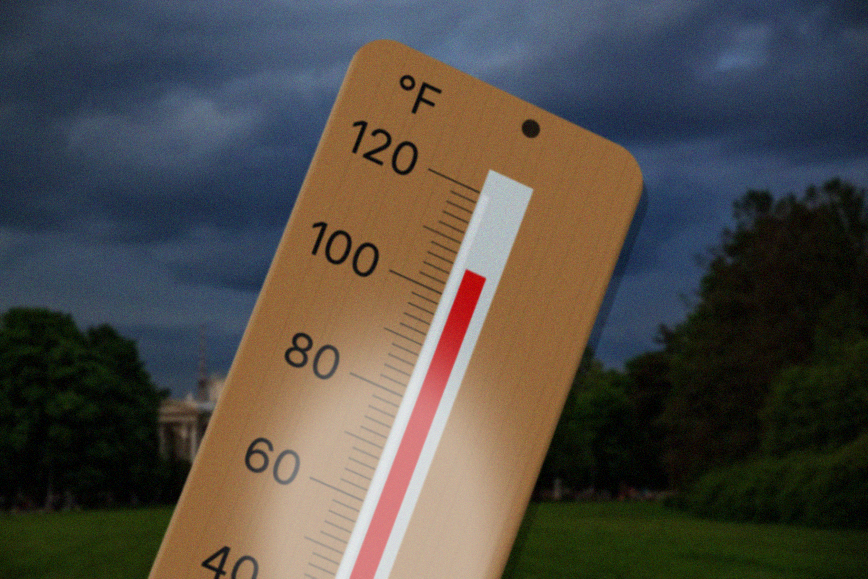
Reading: 106 °F
